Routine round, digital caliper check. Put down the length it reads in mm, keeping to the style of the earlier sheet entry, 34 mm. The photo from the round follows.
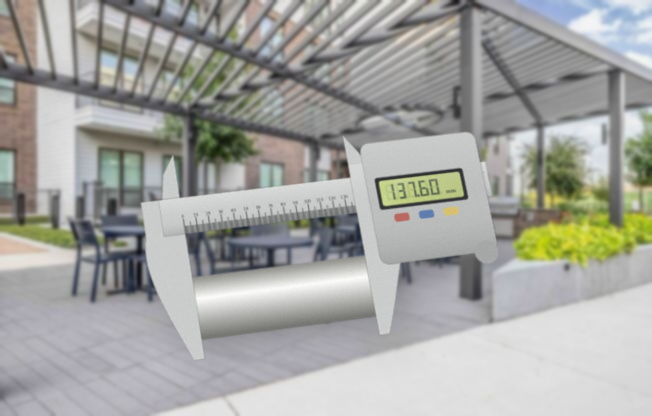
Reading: 137.60 mm
